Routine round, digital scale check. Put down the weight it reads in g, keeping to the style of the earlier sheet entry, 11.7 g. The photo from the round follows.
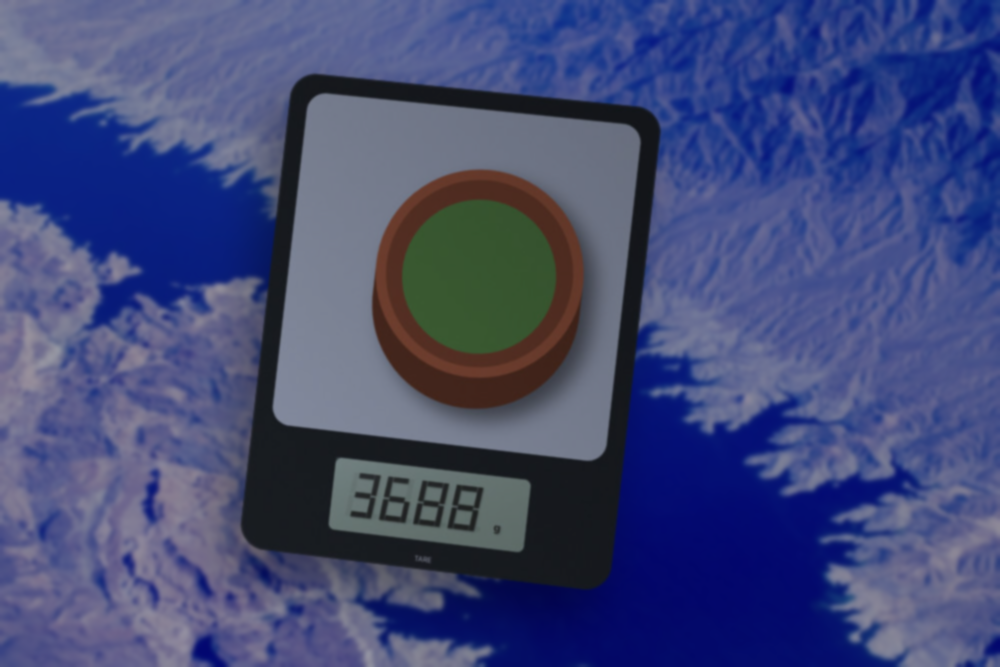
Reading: 3688 g
